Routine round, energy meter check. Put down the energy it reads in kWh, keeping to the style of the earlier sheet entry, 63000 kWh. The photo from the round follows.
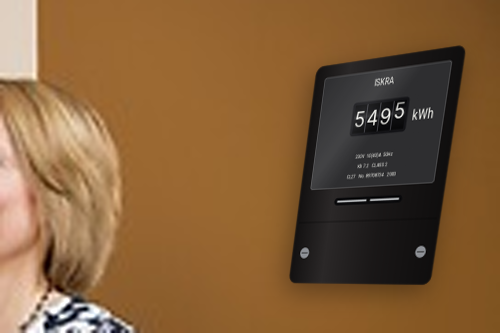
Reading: 5495 kWh
